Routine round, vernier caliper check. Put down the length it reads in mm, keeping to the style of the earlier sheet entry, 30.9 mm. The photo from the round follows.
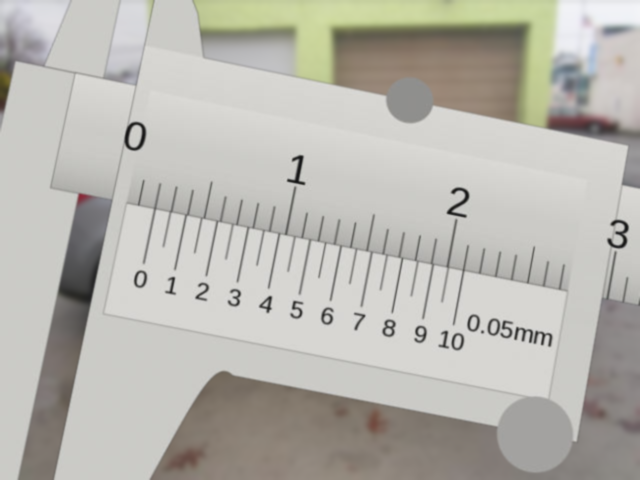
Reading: 2.0 mm
